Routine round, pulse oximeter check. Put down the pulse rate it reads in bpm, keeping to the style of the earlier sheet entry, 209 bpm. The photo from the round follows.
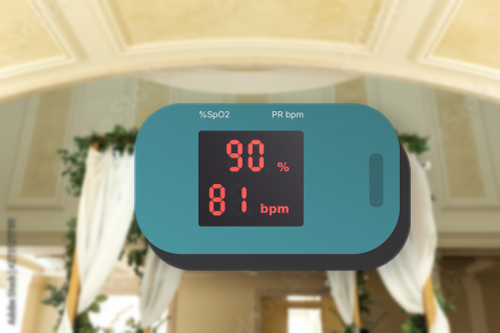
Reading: 81 bpm
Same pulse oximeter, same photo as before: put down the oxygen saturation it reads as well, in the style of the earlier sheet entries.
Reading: 90 %
